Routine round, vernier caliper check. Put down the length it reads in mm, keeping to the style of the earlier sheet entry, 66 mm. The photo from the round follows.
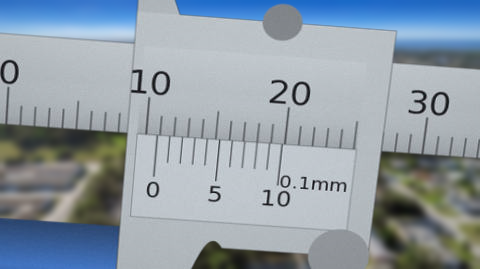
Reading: 10.8 mm
